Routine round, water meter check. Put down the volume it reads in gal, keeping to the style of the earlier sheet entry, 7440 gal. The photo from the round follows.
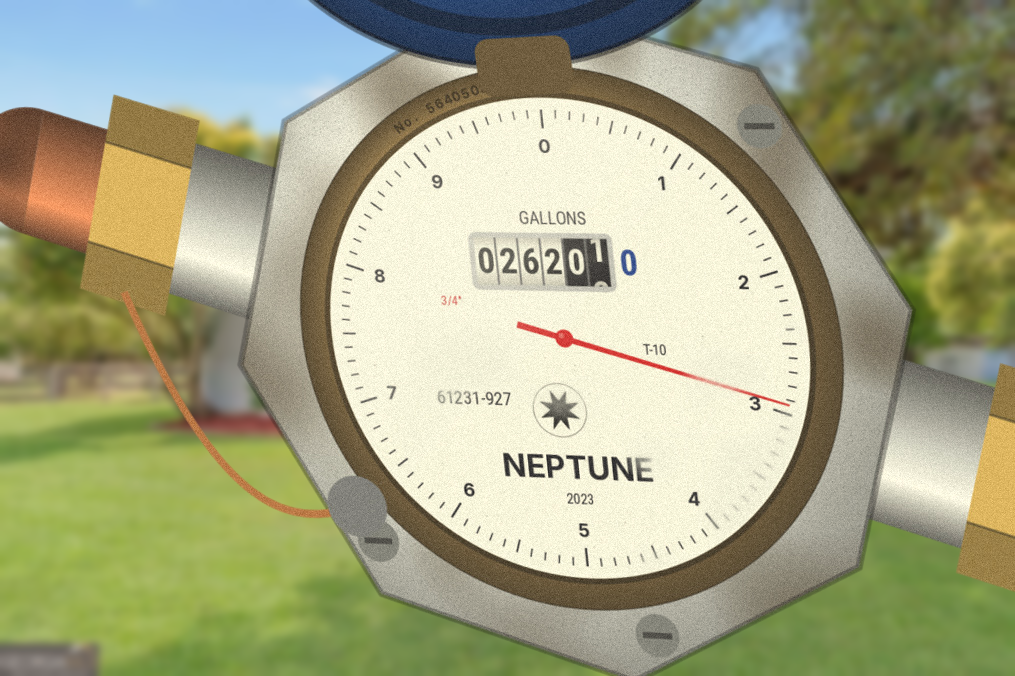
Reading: 262012.9 gal
